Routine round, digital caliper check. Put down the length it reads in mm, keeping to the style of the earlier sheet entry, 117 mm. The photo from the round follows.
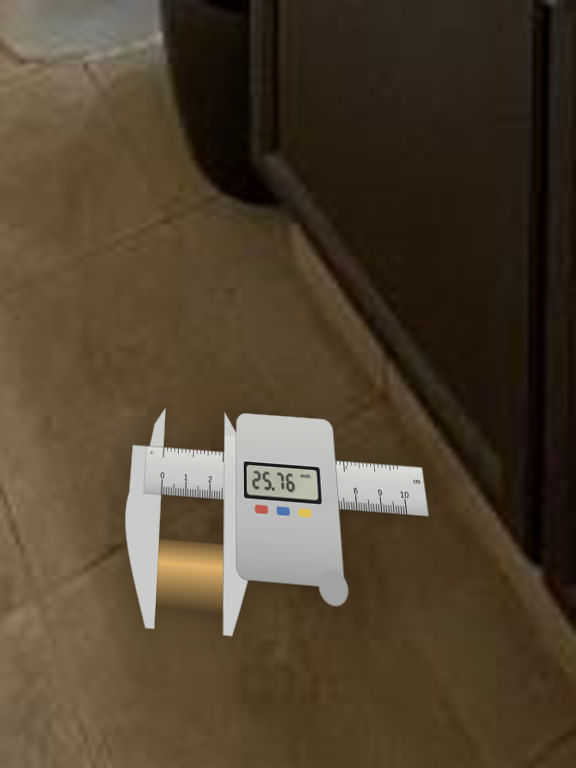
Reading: 25.76 mm
